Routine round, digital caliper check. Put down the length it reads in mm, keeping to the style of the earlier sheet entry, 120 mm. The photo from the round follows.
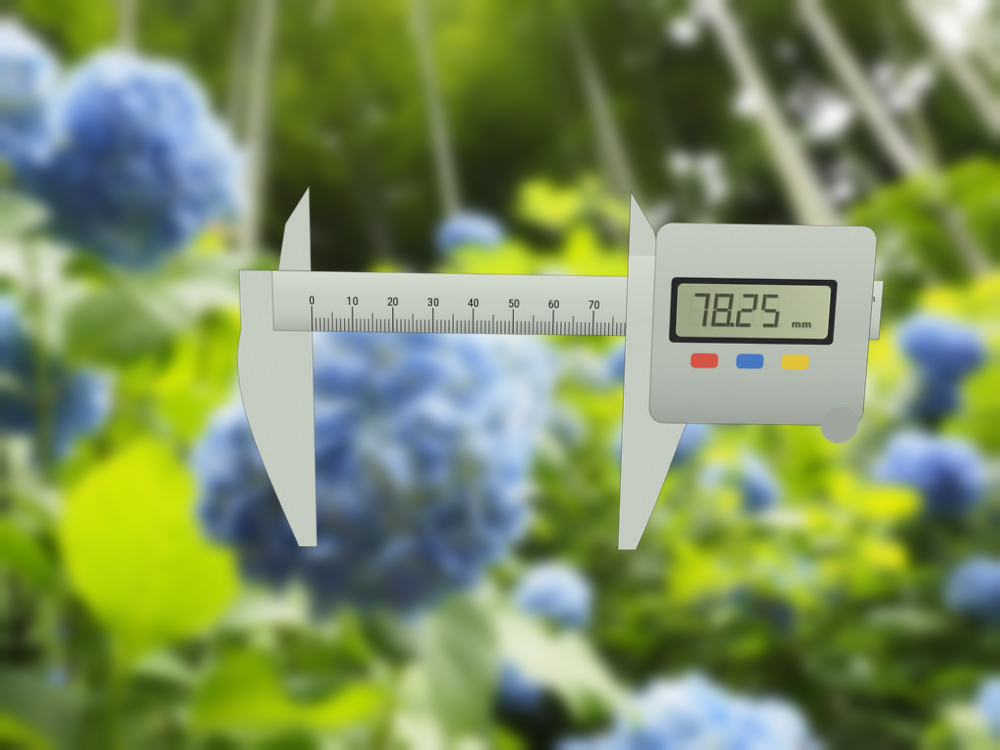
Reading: 78.25 mm
